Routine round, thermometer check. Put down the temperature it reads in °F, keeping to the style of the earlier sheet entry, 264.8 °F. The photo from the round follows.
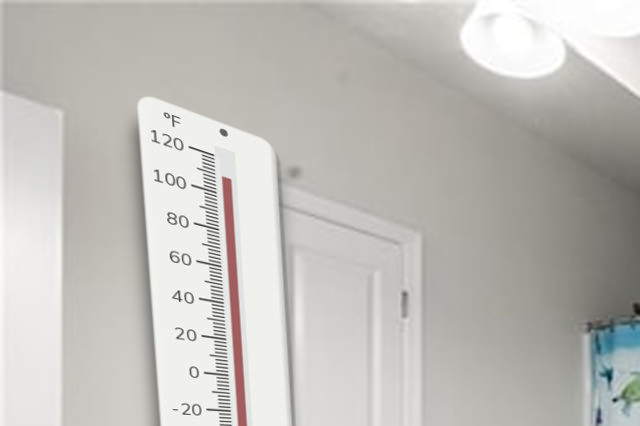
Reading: 110 °F
